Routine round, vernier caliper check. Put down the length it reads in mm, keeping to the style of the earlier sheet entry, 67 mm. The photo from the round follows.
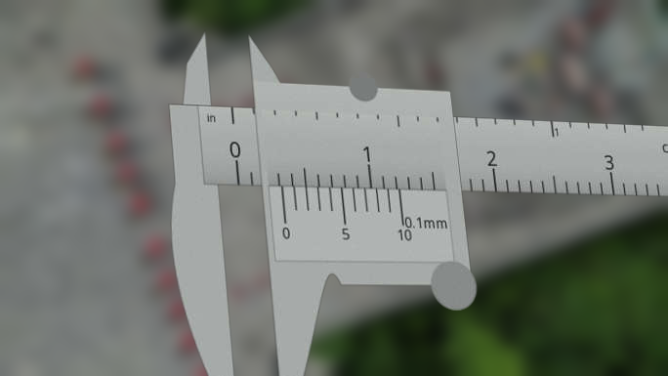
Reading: 3.2 mm
